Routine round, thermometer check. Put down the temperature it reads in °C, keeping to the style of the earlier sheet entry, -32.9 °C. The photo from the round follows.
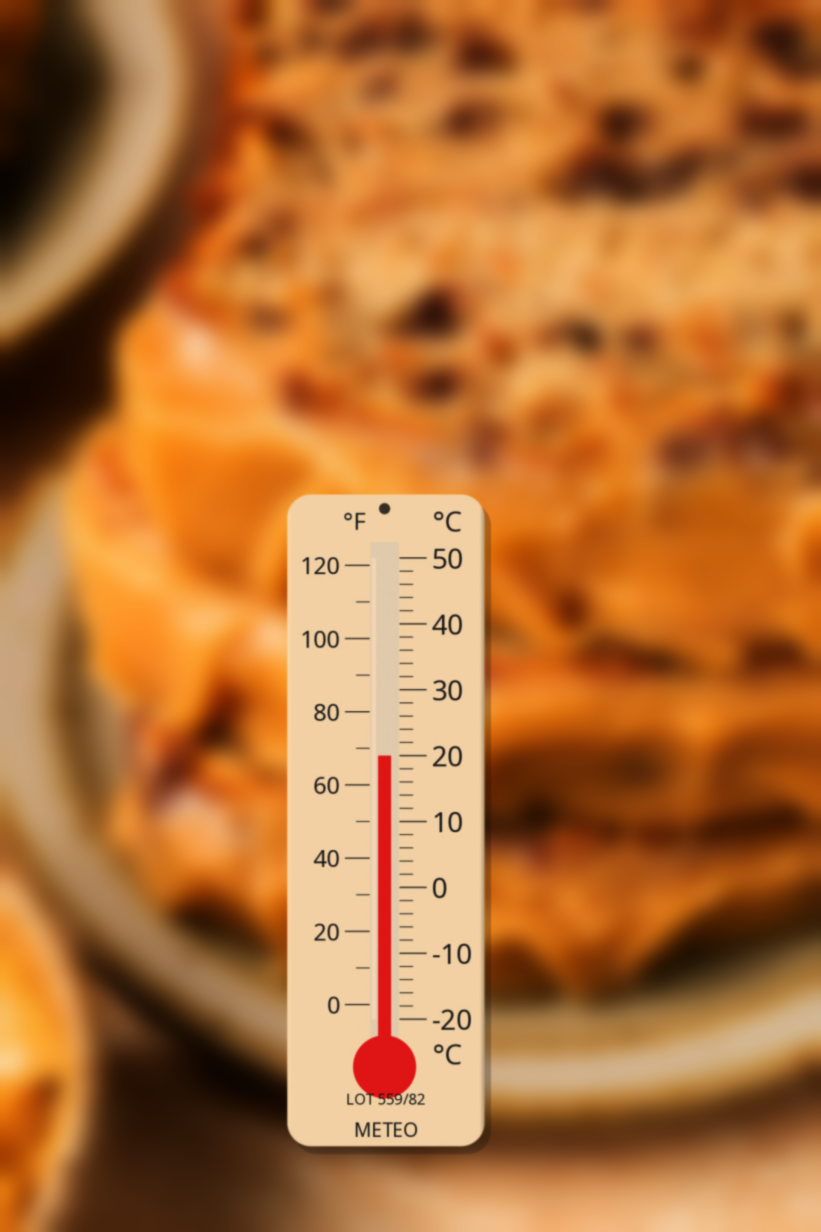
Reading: 20 °C
